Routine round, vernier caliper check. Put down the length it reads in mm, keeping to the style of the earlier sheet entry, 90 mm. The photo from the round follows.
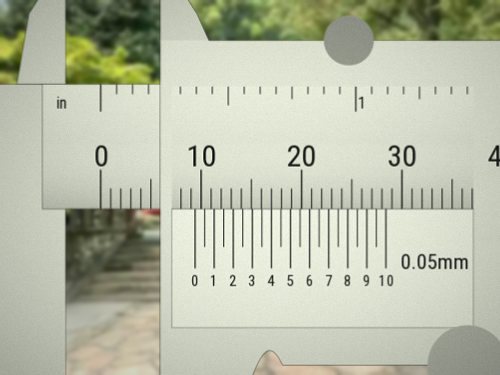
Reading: 9.4 mm
